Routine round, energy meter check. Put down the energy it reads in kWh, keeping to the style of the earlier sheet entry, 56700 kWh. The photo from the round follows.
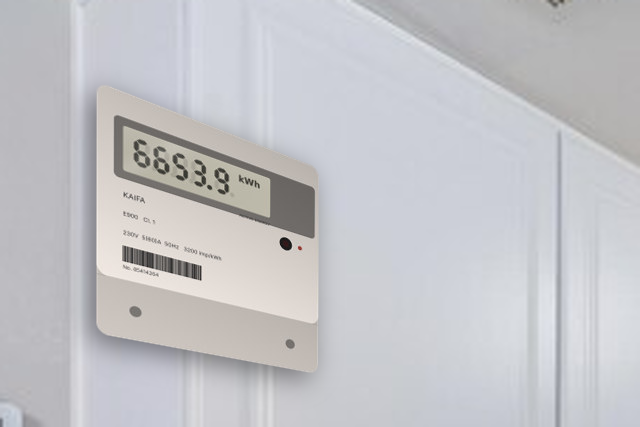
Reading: 6653.9 kWh
